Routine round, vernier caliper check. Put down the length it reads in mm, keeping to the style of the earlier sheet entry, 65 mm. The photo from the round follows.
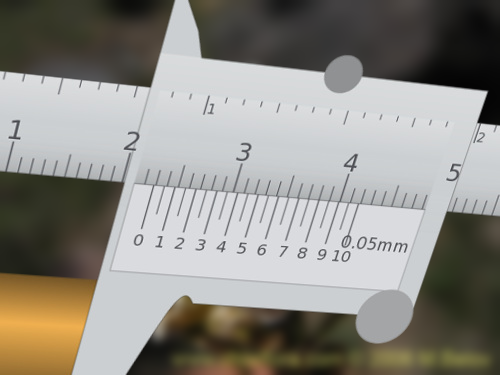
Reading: 22.8 mm
